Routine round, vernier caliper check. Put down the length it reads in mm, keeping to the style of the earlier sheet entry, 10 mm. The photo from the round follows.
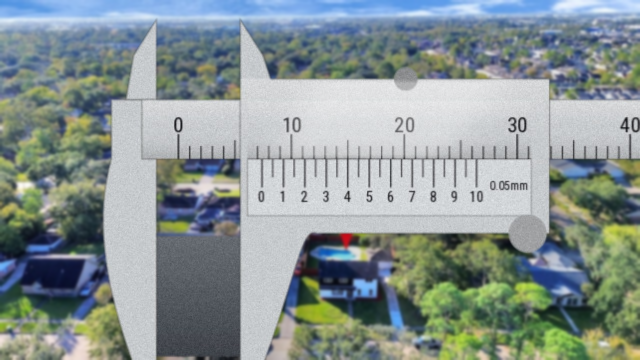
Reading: 7.4 mm
